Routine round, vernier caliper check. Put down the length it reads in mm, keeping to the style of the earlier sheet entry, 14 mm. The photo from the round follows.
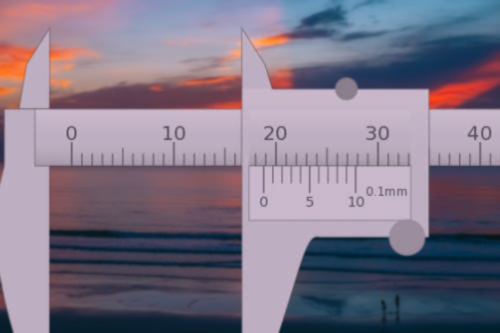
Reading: 18.8 mm
